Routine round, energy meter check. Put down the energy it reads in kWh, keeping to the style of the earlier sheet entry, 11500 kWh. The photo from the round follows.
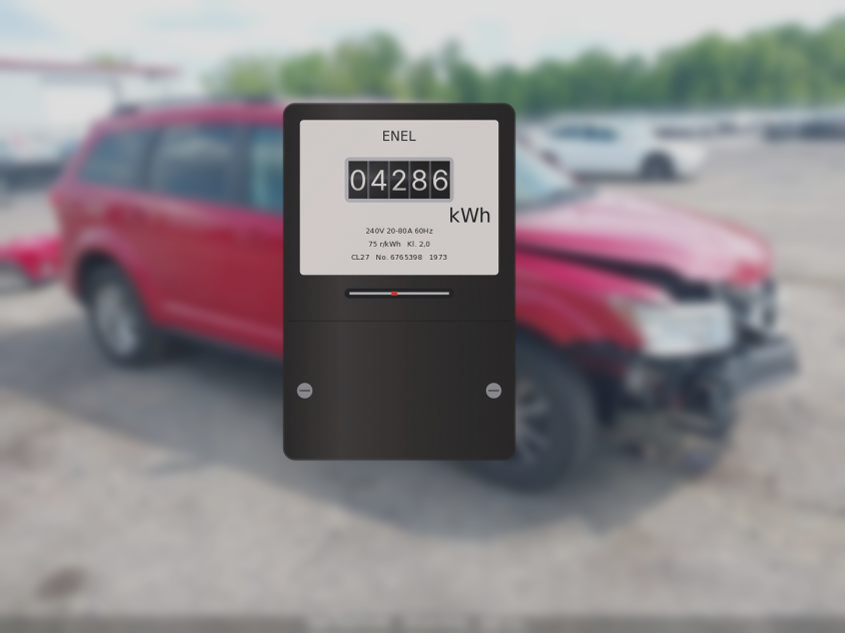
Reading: 4286 kWh
